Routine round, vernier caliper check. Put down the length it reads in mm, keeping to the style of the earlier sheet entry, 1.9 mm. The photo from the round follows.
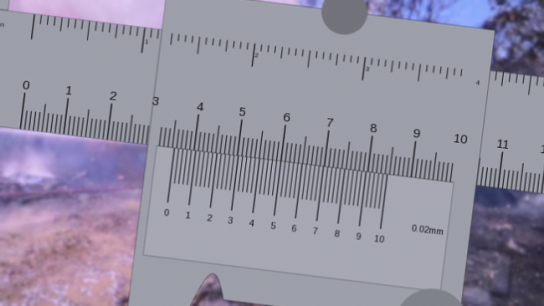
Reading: 35.5 mm
